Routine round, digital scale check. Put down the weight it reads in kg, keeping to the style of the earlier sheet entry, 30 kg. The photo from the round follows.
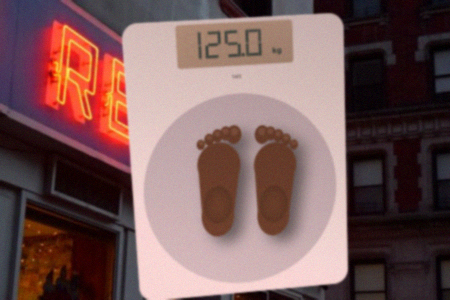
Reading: 125.0 kg
